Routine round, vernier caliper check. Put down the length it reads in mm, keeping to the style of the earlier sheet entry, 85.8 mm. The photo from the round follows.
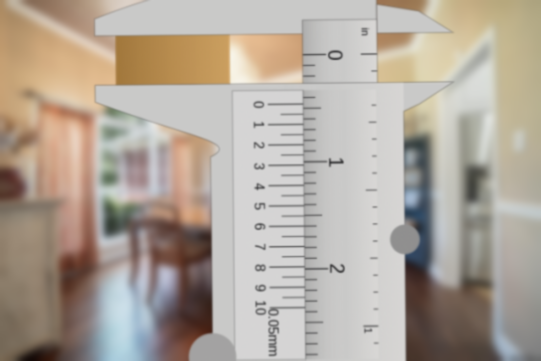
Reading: 4.6 mm
